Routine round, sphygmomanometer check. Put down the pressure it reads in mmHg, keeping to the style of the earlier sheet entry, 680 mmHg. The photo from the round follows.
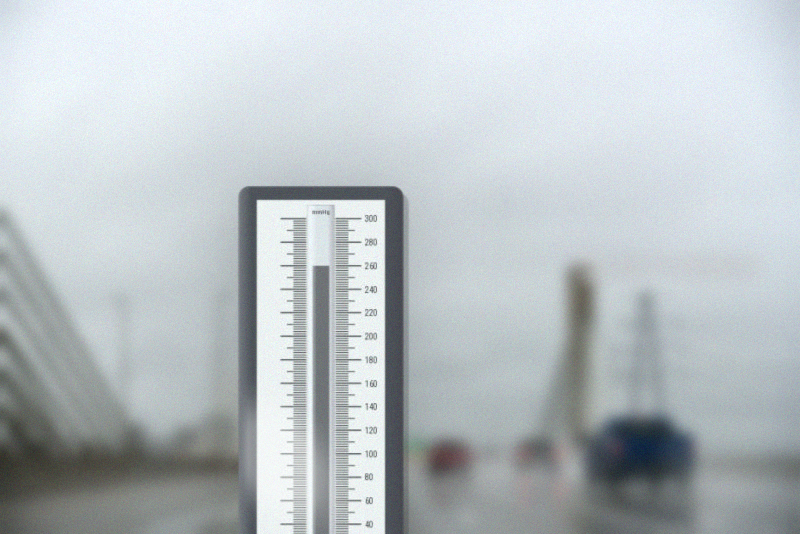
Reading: 260 mmHg
